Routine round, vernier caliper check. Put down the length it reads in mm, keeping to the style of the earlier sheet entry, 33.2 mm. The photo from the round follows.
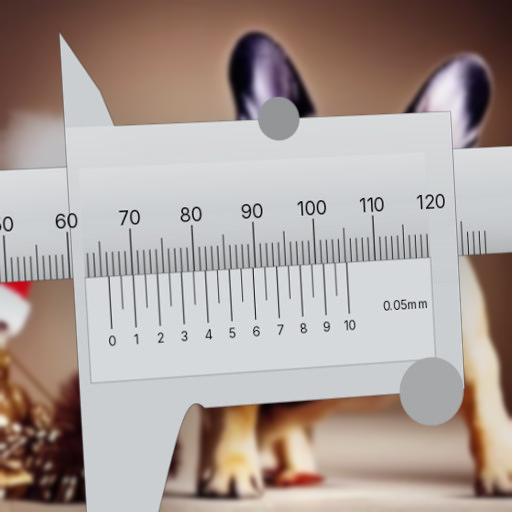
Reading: 66.2 mm
